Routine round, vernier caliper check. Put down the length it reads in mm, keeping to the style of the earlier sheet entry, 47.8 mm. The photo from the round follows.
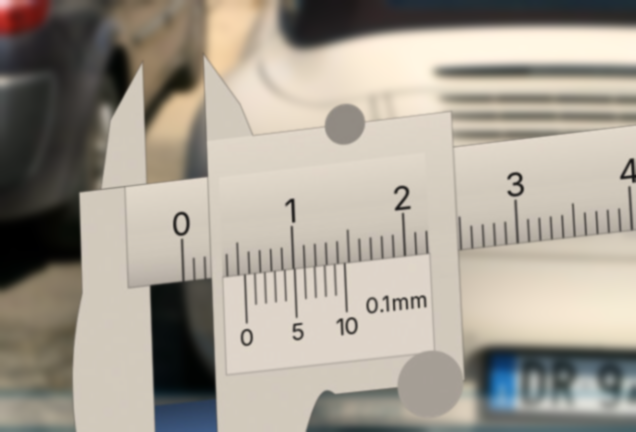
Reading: 5.6 mm
